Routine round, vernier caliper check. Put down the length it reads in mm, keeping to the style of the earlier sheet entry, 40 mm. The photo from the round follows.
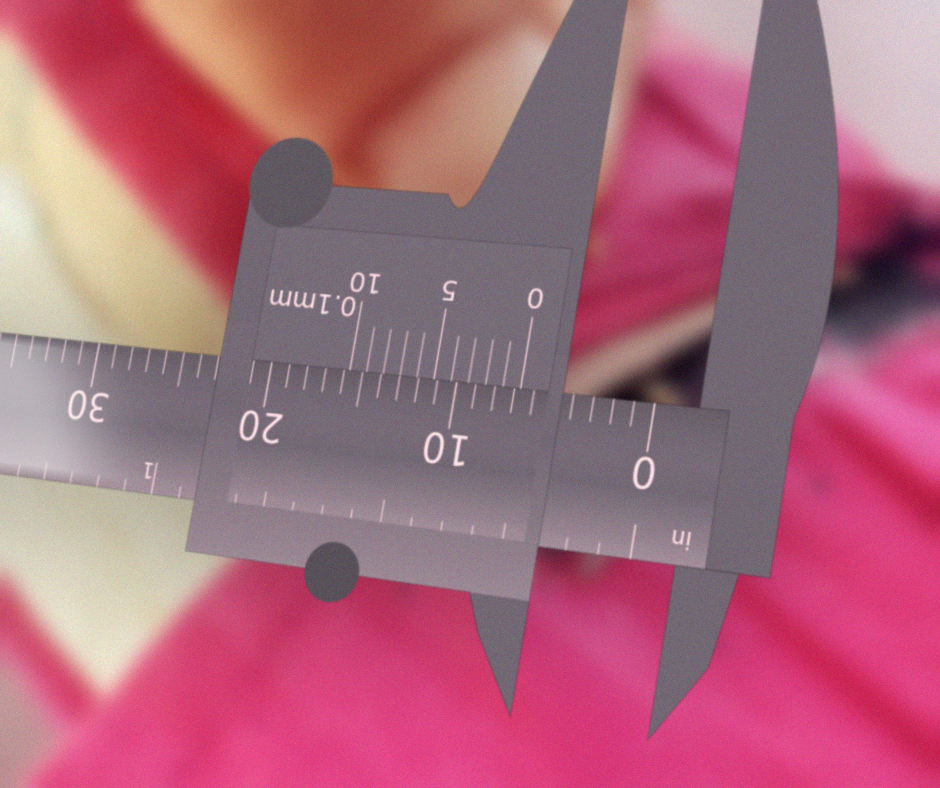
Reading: 6.7 mm
